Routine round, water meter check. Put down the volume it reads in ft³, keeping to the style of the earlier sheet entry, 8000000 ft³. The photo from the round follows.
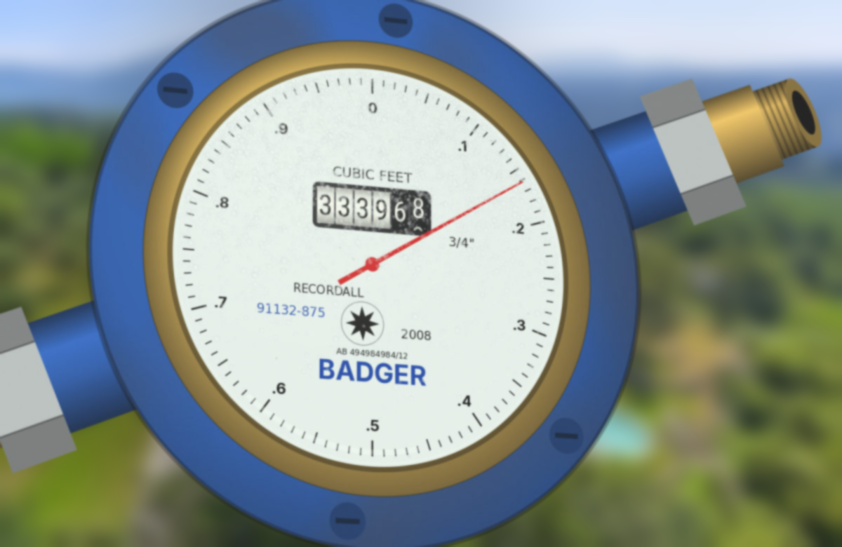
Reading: 333968.16 ft³
